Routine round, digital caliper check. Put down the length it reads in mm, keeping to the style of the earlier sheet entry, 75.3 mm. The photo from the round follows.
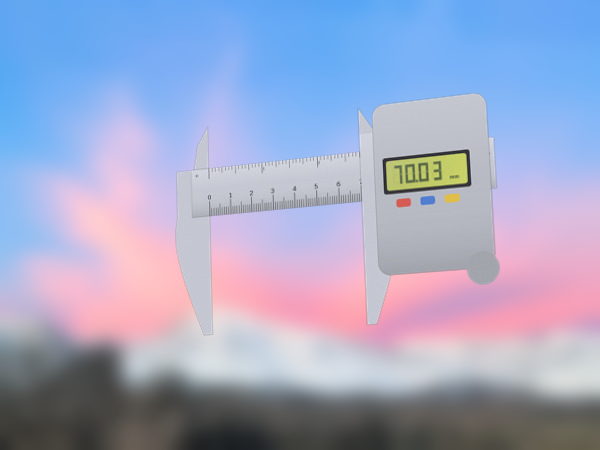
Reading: 70.03 mm
